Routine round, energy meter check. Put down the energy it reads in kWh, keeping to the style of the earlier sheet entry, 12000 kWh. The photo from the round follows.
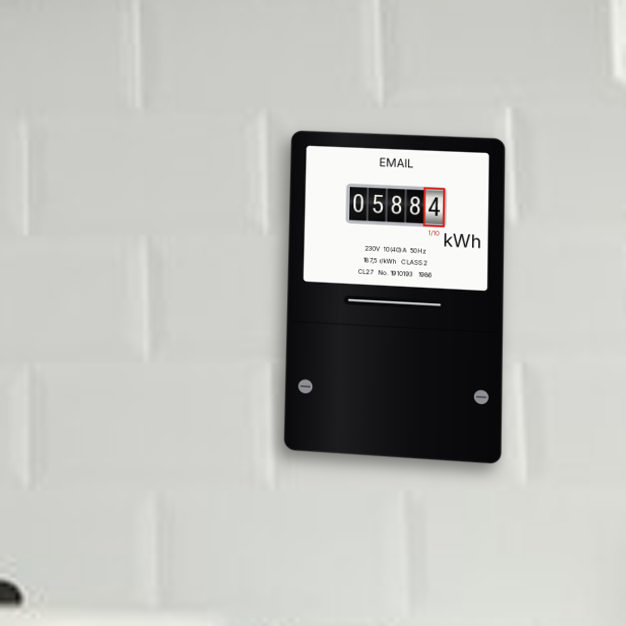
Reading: 588.4 kWh
